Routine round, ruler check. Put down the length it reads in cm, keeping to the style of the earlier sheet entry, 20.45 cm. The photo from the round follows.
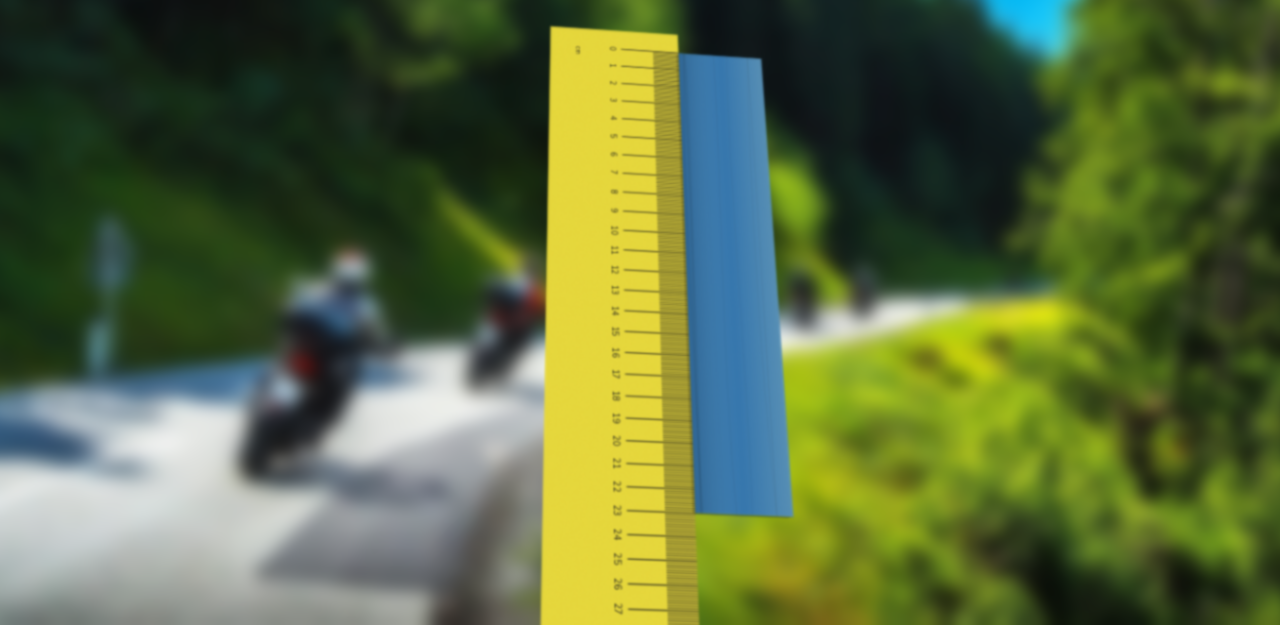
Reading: 23 cm
